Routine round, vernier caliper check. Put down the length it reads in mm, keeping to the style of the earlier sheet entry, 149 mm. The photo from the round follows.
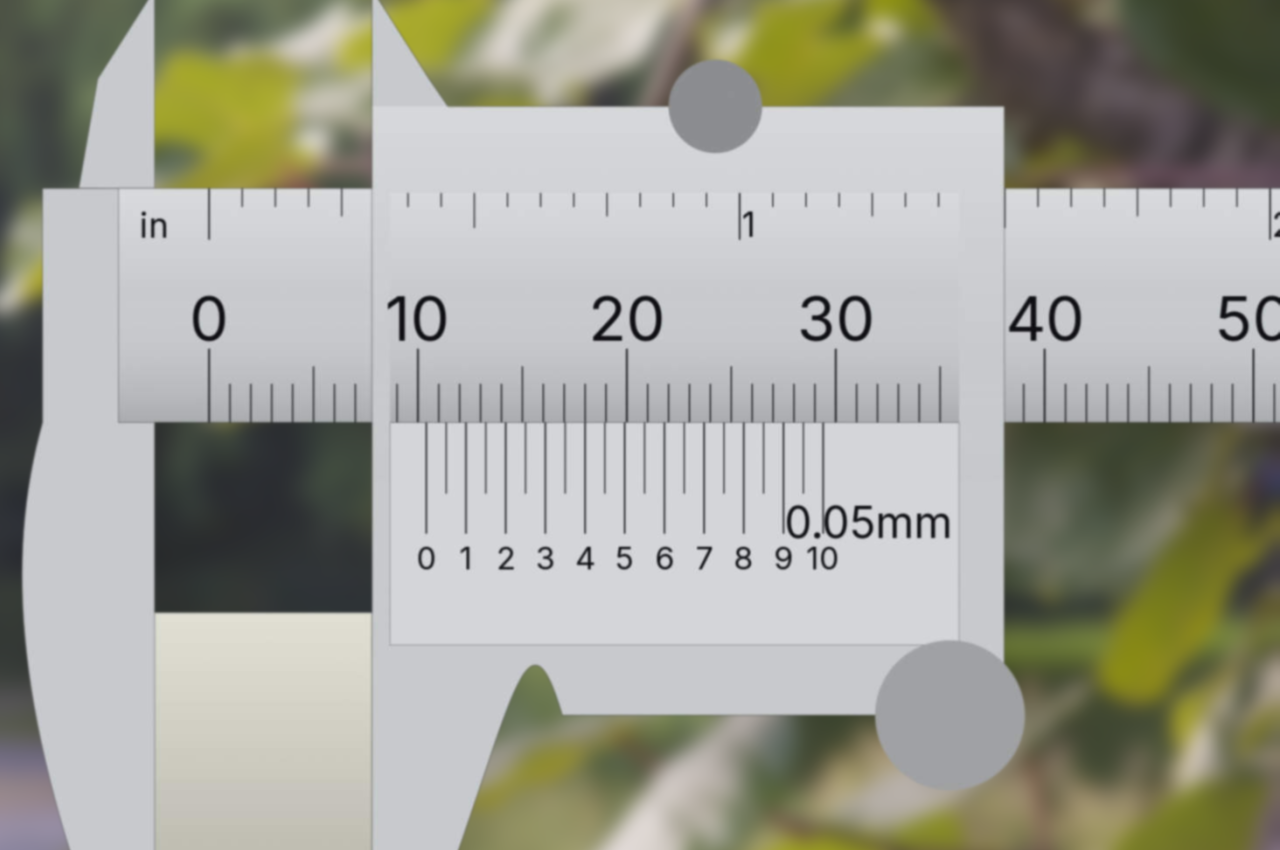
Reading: 10.4 mm
